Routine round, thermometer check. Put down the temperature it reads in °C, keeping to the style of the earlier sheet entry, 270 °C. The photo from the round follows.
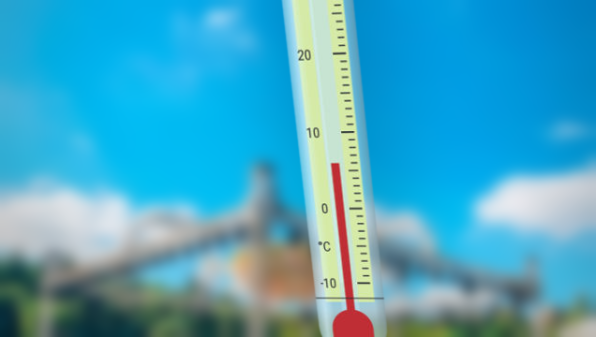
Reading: 6 °C
